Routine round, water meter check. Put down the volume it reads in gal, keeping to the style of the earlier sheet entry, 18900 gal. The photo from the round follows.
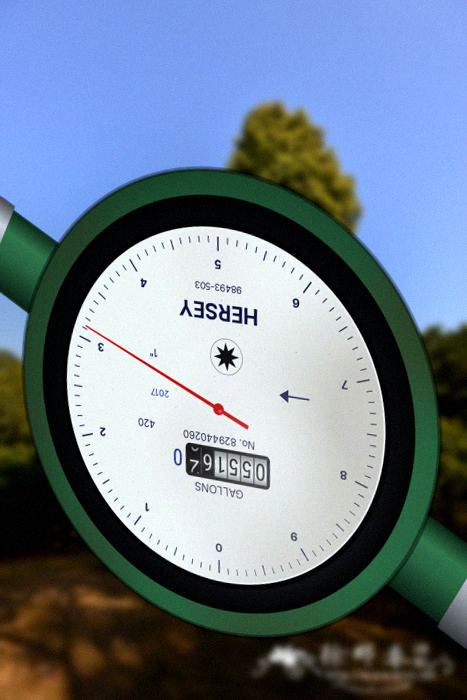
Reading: 551623.1 gal
